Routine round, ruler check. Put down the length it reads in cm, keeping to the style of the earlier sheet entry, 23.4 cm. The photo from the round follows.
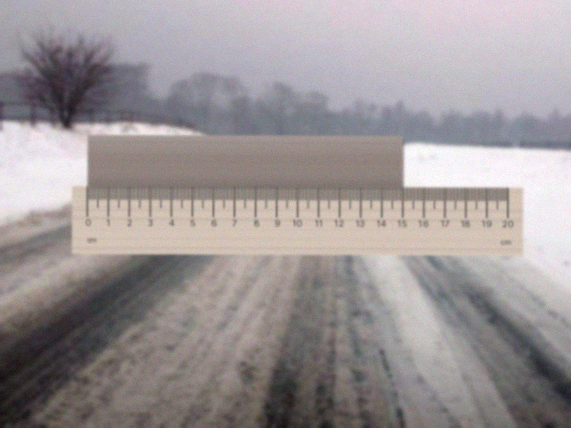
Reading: 15 cm
